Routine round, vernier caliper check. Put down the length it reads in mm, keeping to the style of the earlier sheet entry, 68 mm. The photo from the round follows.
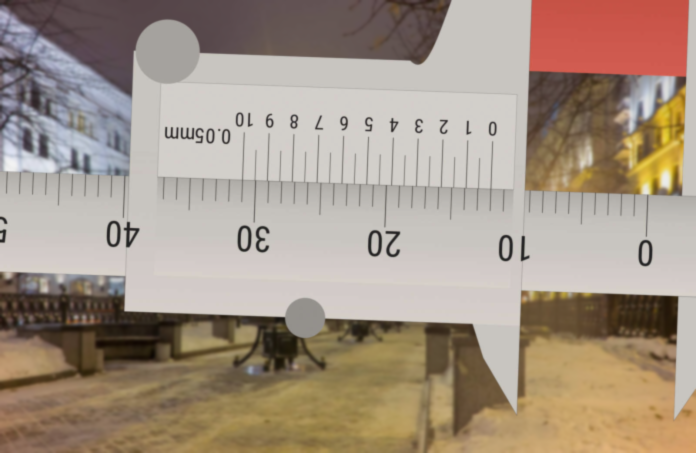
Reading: 12.0 mm
